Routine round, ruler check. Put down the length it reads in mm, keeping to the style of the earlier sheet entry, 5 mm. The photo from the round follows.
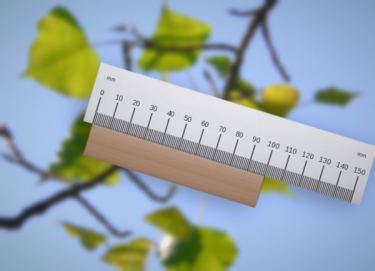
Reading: 100 mm
